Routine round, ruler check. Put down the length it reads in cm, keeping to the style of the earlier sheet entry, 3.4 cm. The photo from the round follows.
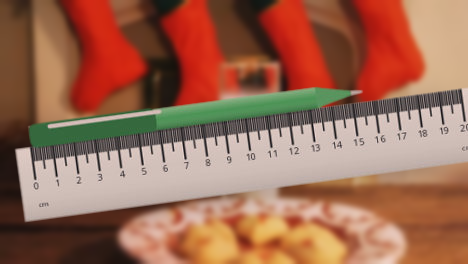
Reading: 15.5 cm
